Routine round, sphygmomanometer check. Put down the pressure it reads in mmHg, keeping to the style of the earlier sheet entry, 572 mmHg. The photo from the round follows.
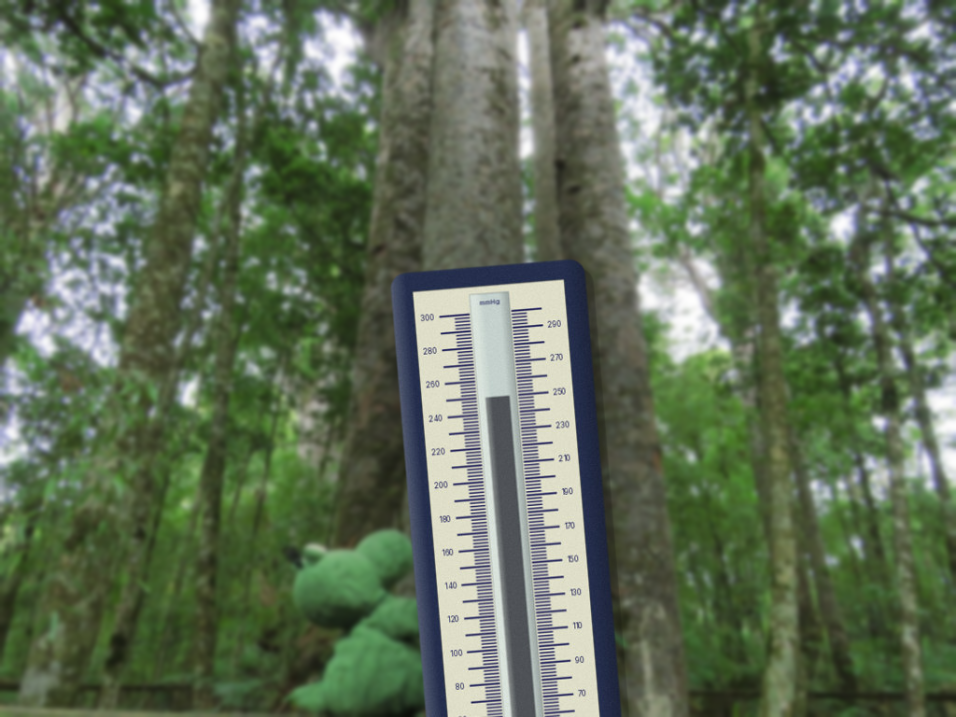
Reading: 250 mmHg
